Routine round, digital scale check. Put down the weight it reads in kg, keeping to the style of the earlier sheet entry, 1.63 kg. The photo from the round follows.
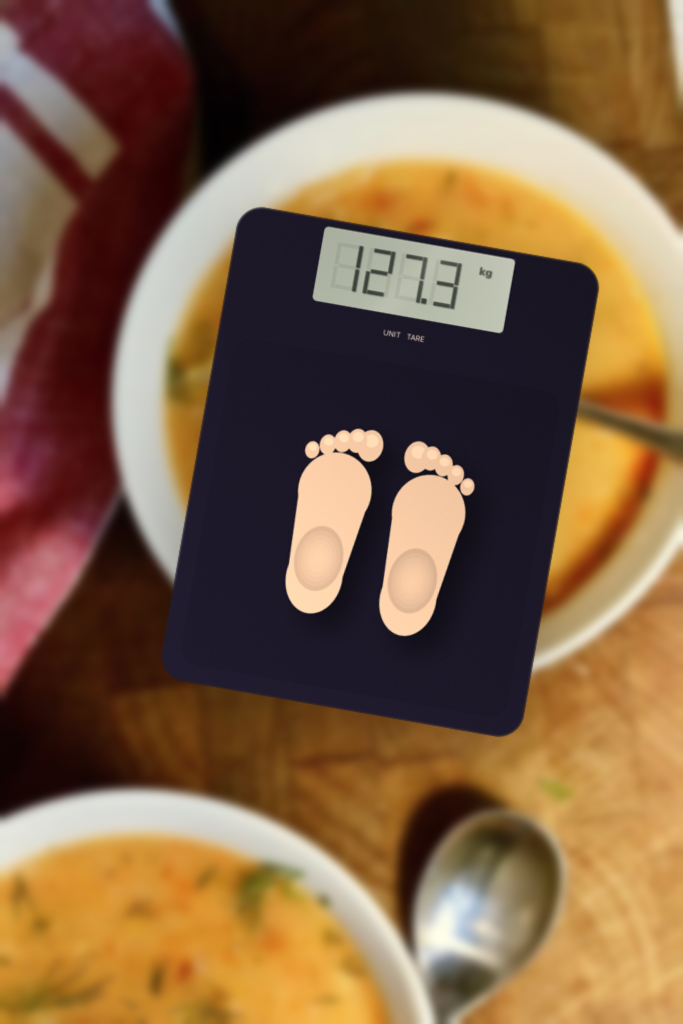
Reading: 127.3 kg
